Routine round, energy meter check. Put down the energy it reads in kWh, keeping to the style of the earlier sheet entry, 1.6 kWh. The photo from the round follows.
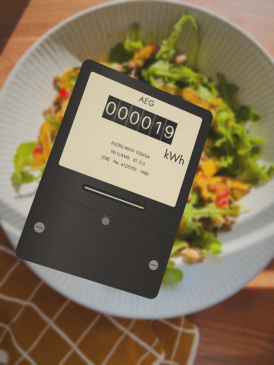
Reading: 19 kWh
